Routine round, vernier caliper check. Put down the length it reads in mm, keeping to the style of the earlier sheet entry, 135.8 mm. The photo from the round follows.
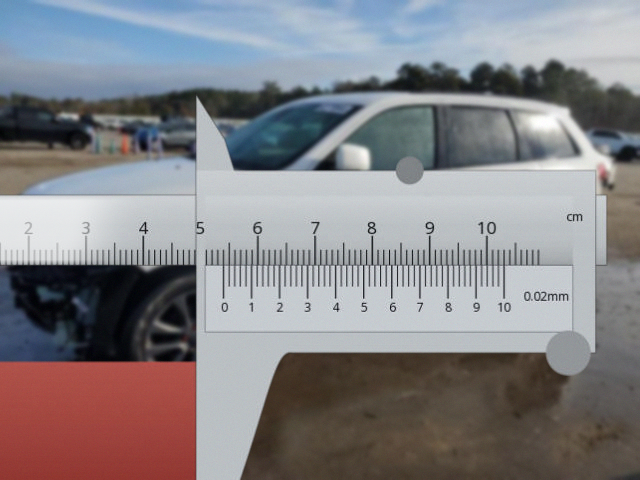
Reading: 54.0 mm
